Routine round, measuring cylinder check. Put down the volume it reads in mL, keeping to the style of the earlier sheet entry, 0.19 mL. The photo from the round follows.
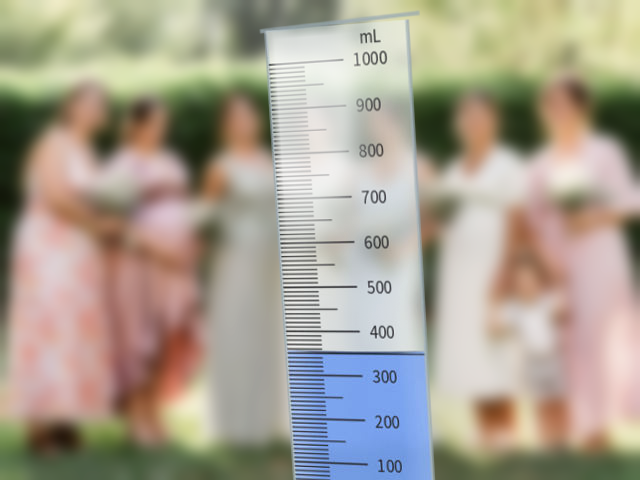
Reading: 350 mL
